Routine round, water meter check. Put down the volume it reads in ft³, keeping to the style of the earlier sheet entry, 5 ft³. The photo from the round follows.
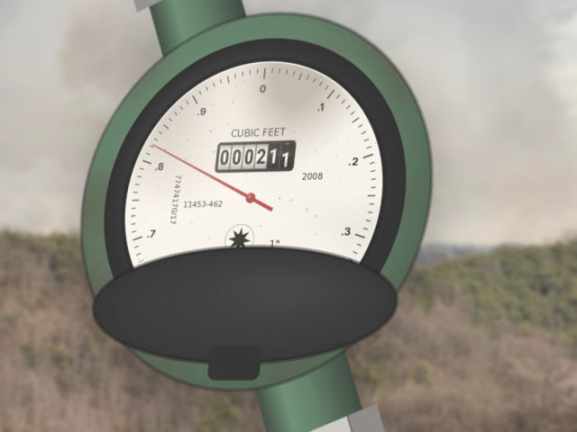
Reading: 210.82 ft³
